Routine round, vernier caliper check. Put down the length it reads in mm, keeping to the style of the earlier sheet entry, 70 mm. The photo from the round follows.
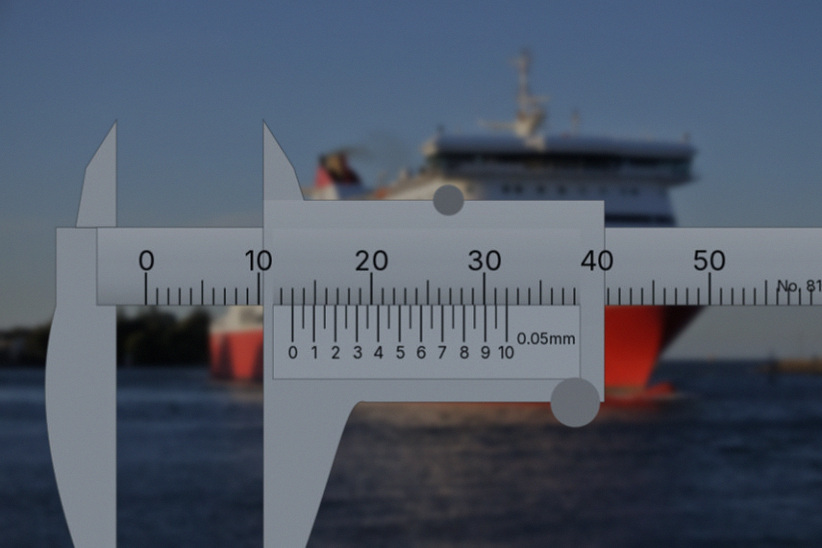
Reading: 13.0 mm
